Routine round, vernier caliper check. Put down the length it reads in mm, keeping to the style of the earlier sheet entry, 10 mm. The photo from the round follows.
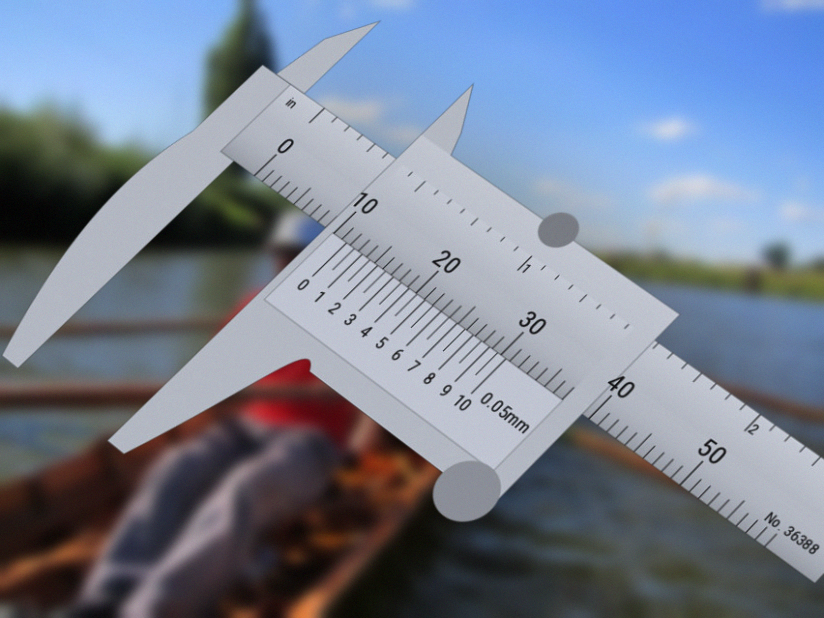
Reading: 11.6 mm
